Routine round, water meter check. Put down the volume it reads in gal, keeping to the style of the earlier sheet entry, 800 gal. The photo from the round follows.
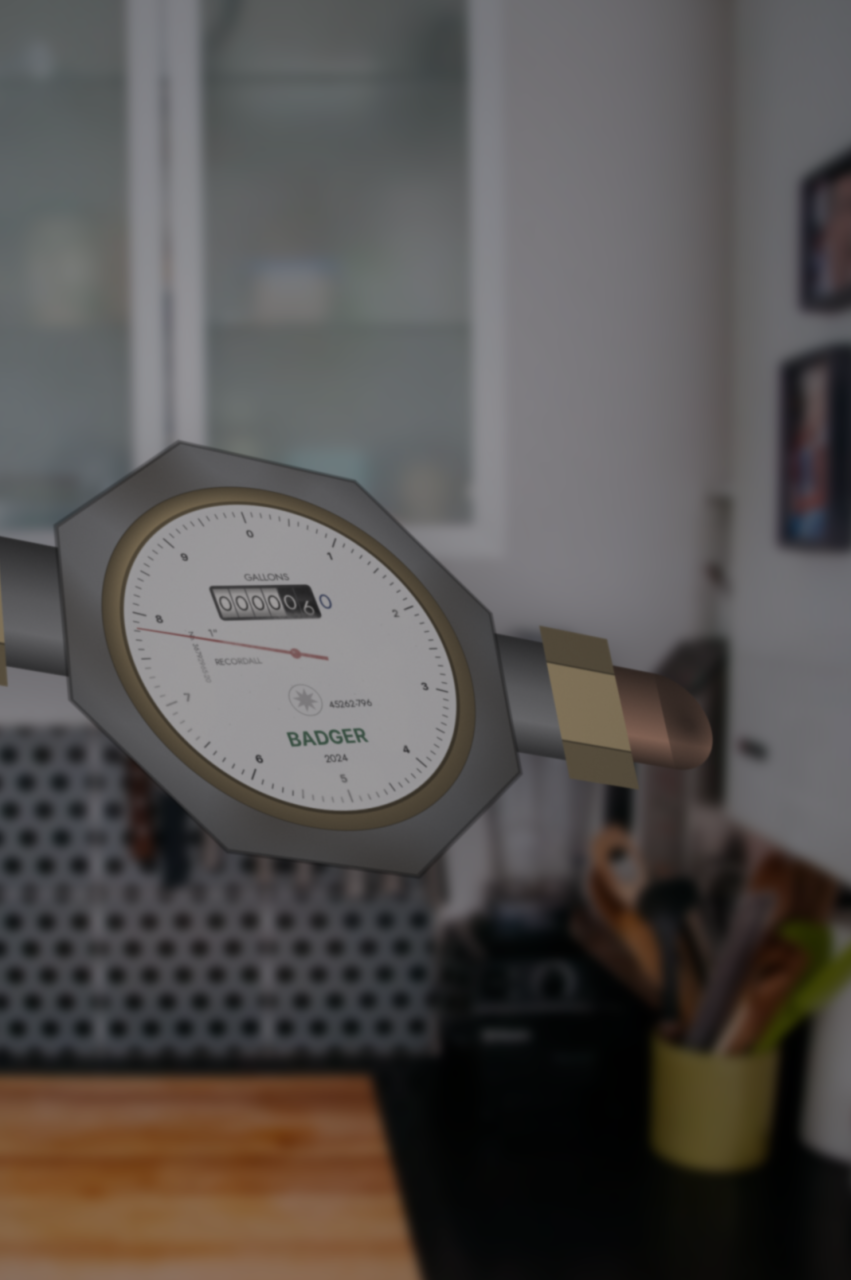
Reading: 57.8 gal
